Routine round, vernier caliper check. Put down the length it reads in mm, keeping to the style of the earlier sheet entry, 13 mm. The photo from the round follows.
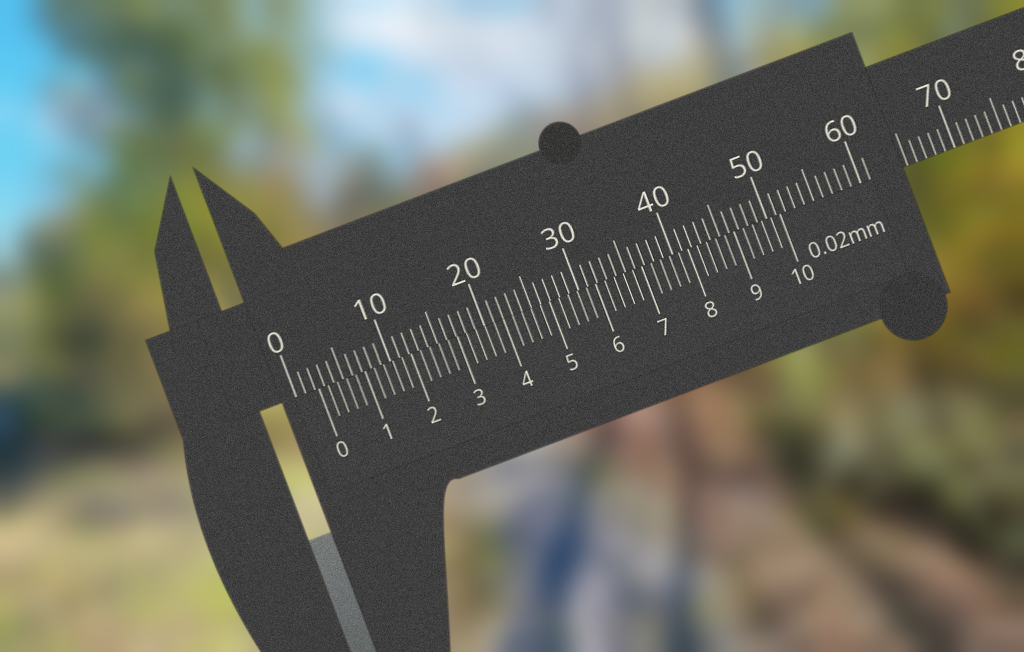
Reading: 2.4 mm
